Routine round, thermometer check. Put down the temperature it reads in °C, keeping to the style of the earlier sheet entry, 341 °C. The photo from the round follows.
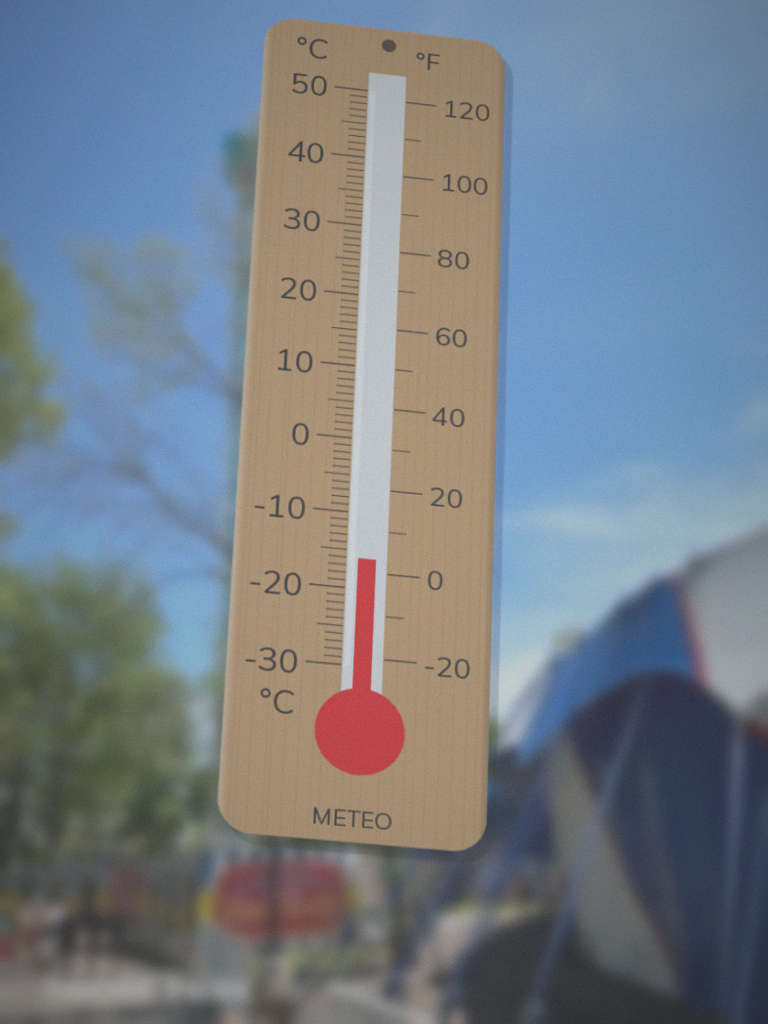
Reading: -16 °C
